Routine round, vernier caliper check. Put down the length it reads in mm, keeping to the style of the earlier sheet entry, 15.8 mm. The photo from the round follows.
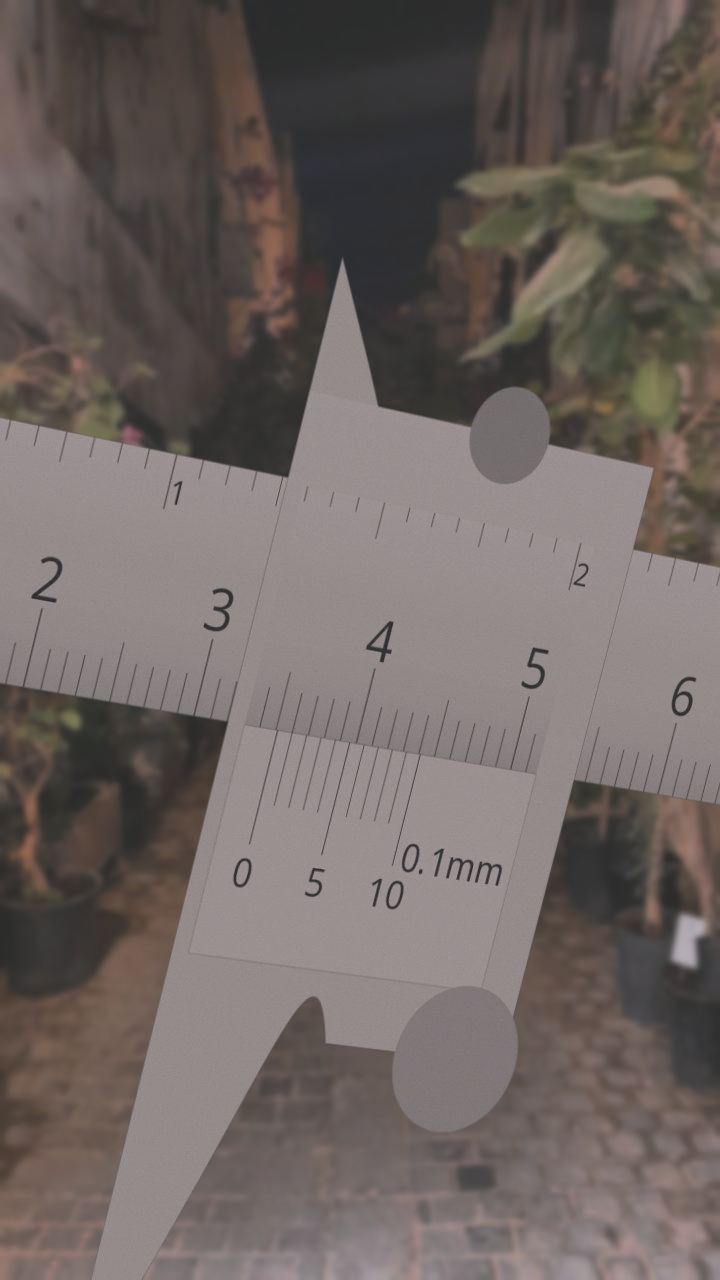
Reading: 35.1 mm
